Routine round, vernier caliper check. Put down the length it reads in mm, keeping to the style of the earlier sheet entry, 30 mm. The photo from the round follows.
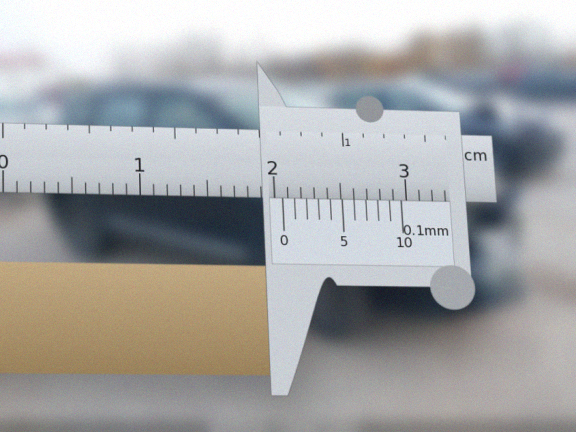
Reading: 20.6 mm
